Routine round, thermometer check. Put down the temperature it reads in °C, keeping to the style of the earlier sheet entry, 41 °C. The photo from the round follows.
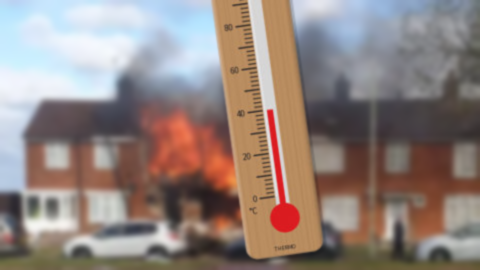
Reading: 40 °C
